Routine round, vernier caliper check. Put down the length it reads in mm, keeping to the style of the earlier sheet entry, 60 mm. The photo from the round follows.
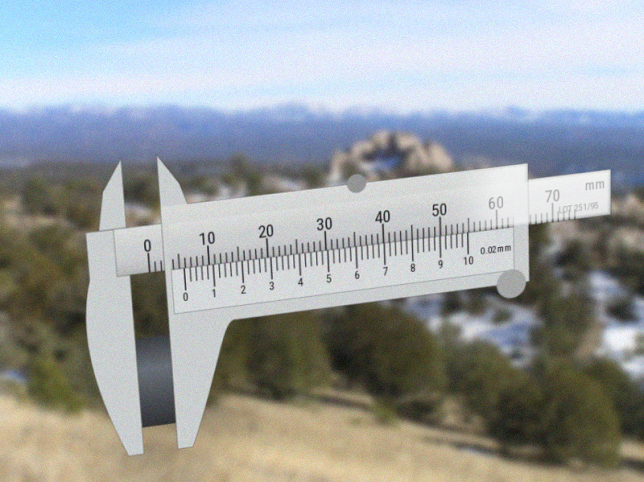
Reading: 5.8 mm
